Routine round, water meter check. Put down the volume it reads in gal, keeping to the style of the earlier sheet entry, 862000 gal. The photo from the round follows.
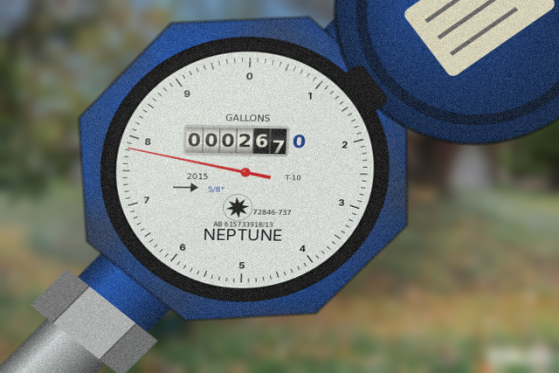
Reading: 2667.8 gal
